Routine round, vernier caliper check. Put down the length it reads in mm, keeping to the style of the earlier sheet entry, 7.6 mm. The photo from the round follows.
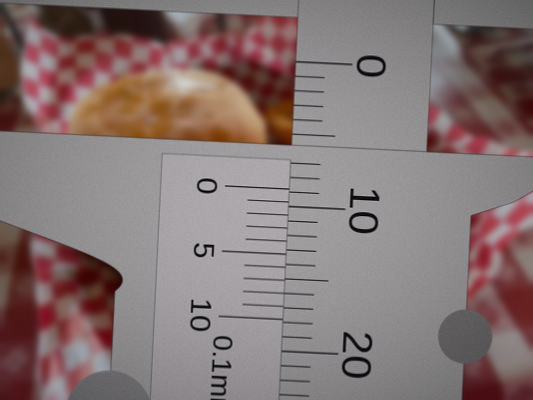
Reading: 8.8 mm
